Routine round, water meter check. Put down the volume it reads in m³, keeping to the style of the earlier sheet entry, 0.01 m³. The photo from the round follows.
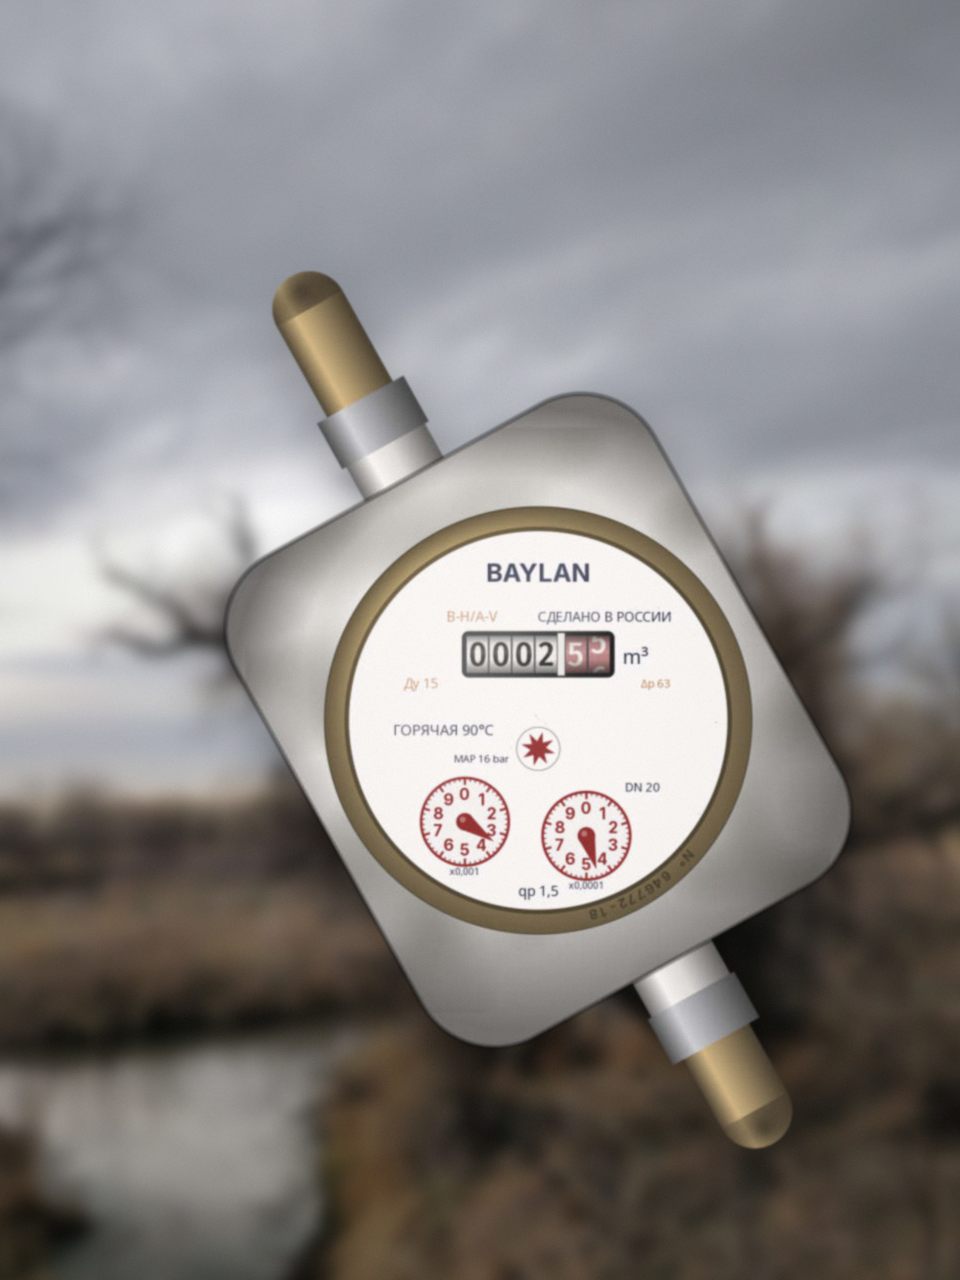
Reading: 2.5534 m³
